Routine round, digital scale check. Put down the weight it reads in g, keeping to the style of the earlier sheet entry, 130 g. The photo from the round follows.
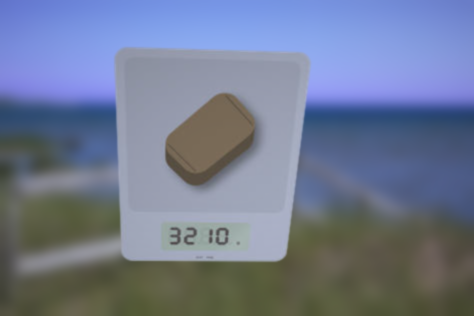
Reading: 3210 g
